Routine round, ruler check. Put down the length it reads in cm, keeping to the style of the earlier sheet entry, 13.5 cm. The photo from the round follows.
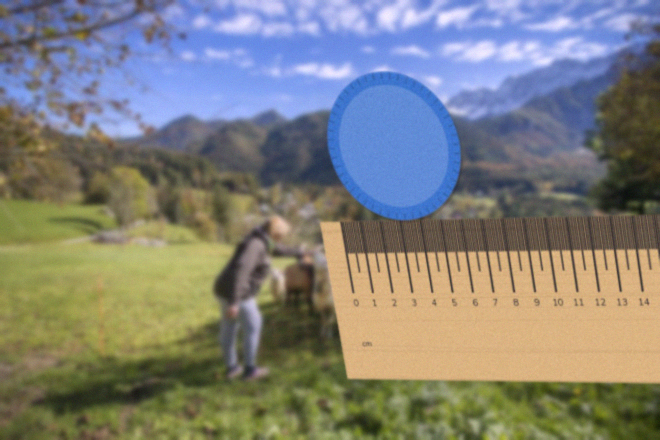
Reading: 6.5 cm
